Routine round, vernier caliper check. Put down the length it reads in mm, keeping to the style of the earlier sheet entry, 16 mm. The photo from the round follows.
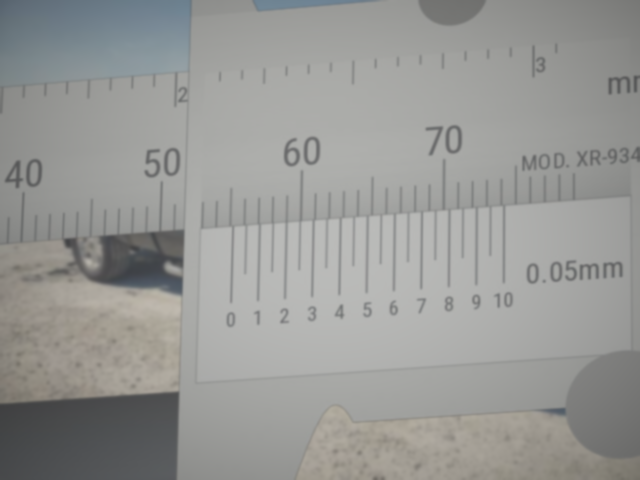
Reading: 55.2 mm
